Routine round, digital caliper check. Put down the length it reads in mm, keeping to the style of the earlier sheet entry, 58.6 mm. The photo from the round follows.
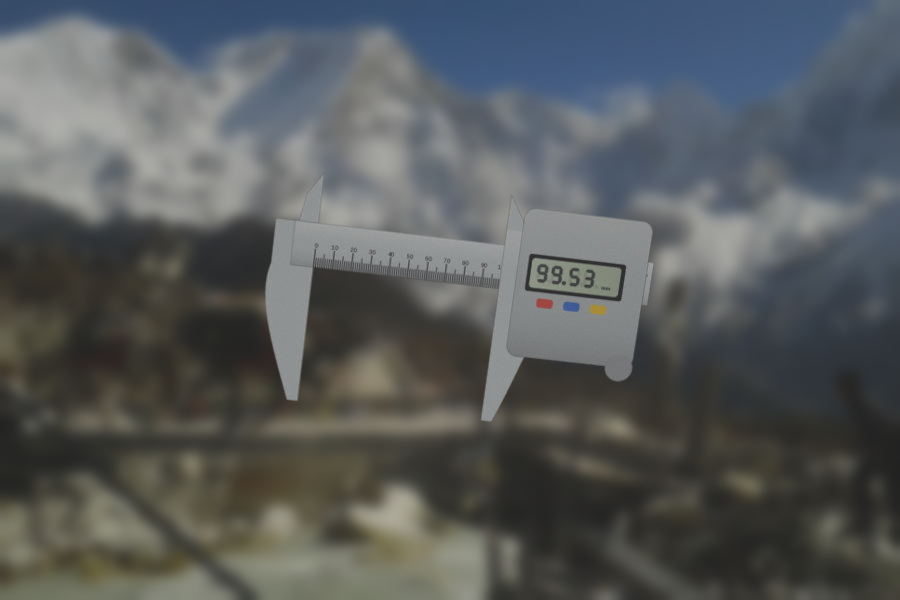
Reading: 99.53 mm
